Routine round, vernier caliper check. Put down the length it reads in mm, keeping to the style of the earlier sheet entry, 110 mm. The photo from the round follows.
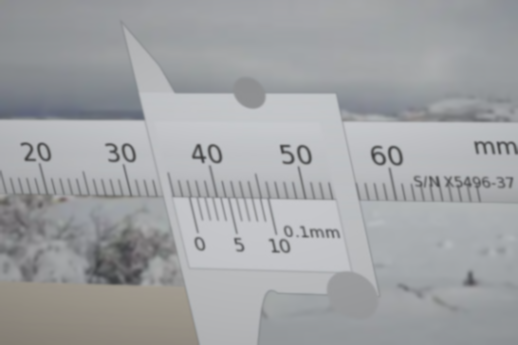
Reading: 36.8 mm
